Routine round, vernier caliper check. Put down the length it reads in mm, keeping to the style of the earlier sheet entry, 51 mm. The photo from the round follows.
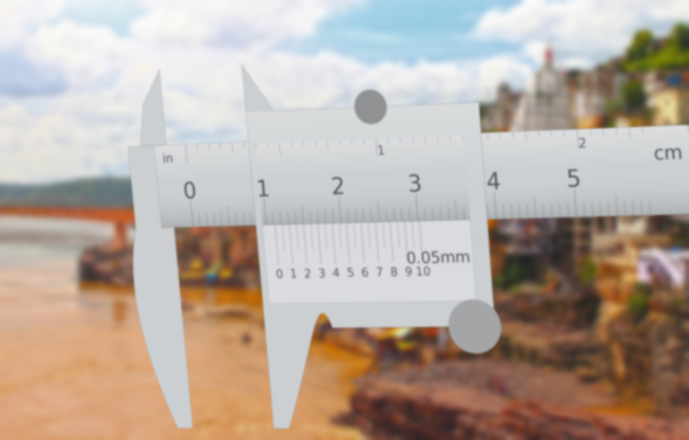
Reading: 11.2 mm
